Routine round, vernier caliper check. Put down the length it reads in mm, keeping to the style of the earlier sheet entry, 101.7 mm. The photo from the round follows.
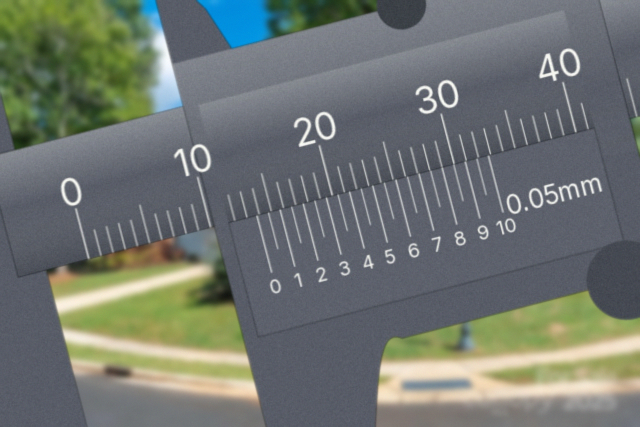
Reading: 13.8 mm
